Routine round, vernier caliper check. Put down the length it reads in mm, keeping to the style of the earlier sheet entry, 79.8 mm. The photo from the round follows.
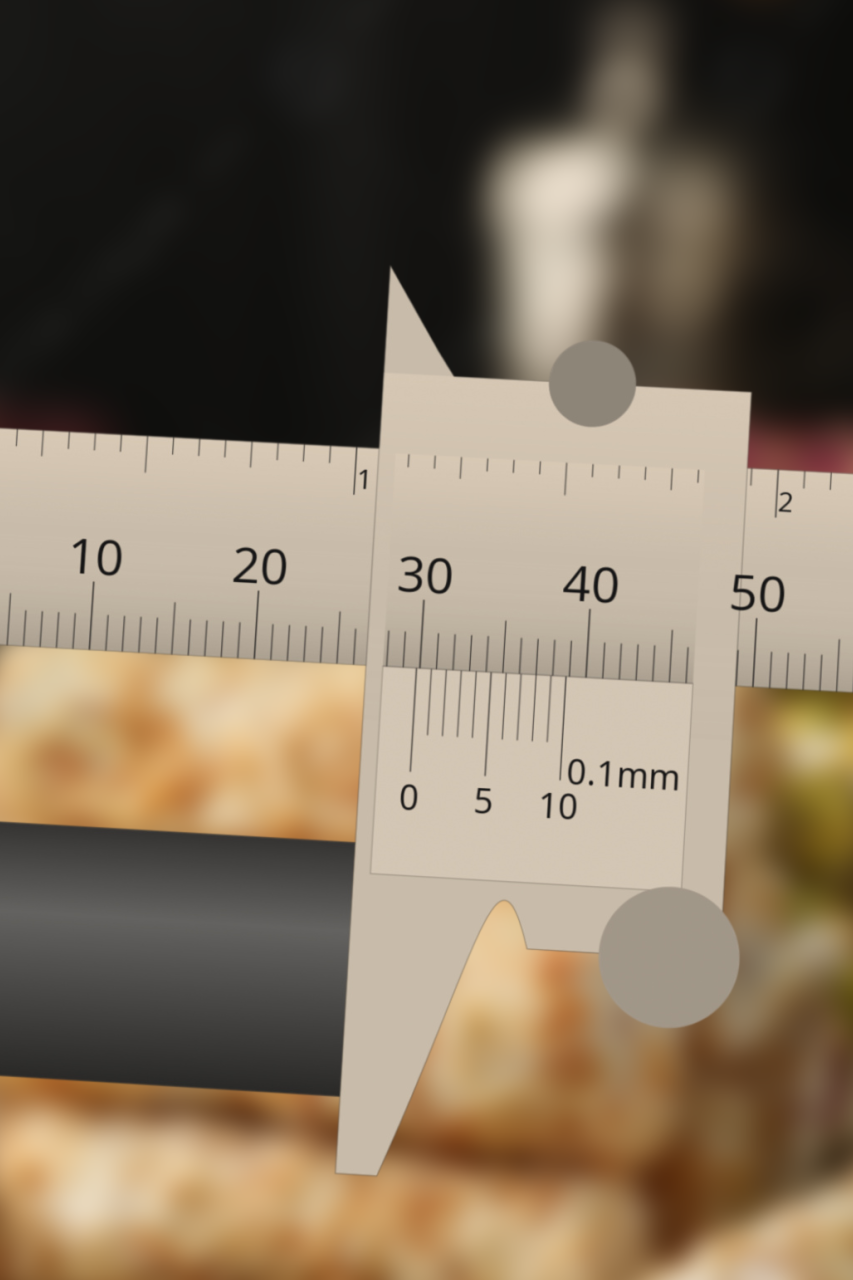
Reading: 29.8 mm
